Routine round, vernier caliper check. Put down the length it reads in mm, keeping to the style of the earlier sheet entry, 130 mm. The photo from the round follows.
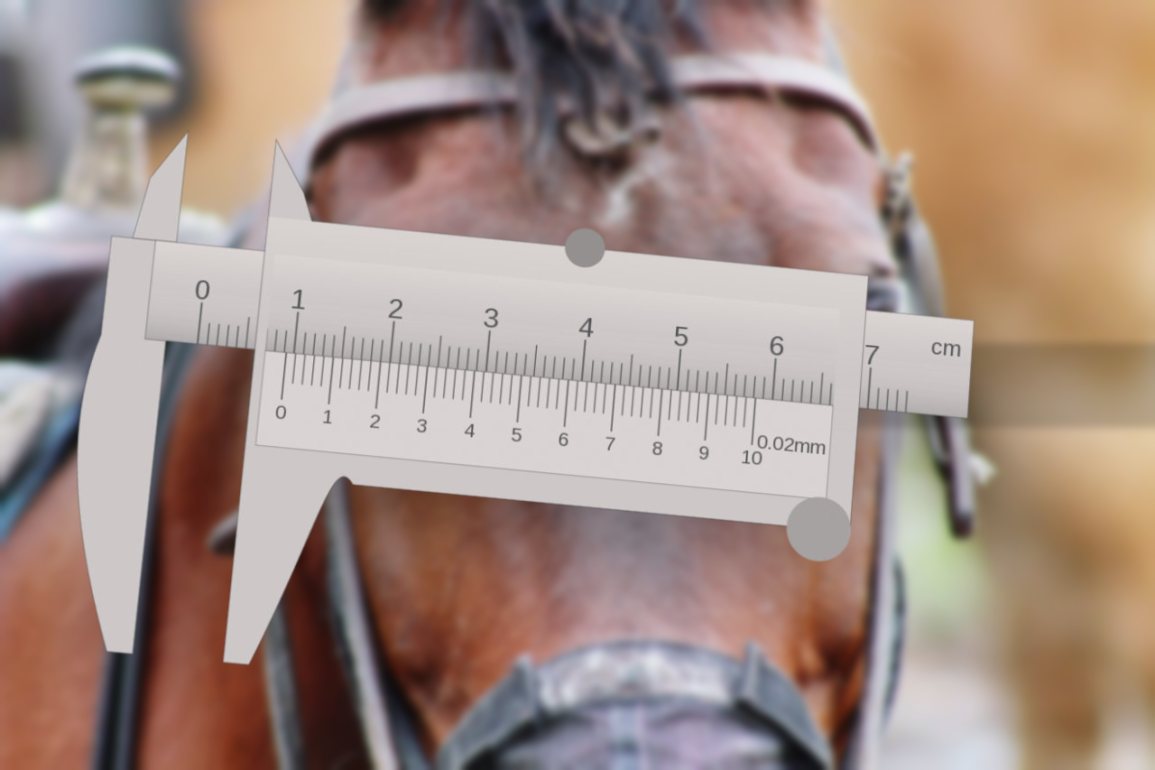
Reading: 9.2 mm
